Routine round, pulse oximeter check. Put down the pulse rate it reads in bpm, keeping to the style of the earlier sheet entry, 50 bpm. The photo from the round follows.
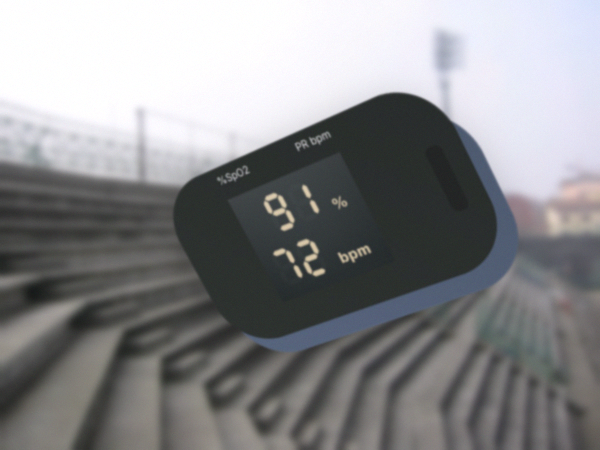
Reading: 72 bpm
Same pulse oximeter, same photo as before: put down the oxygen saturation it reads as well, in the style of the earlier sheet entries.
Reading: 91 %
